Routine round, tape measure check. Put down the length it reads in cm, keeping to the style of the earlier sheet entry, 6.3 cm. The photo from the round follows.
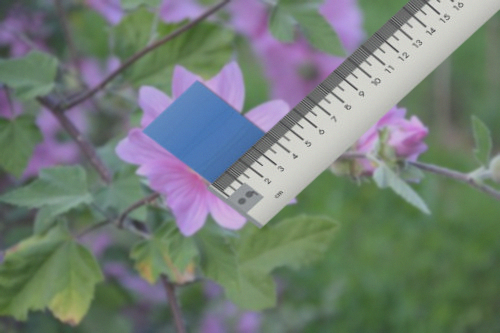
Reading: 4 cm
